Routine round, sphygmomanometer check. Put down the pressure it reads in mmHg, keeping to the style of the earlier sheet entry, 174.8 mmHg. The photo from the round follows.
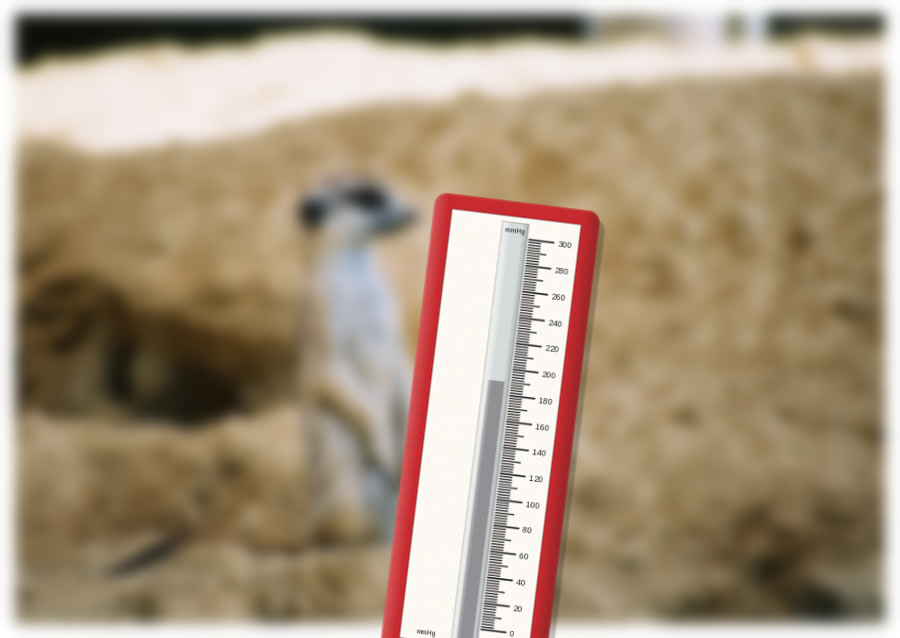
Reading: 190 mmHg
